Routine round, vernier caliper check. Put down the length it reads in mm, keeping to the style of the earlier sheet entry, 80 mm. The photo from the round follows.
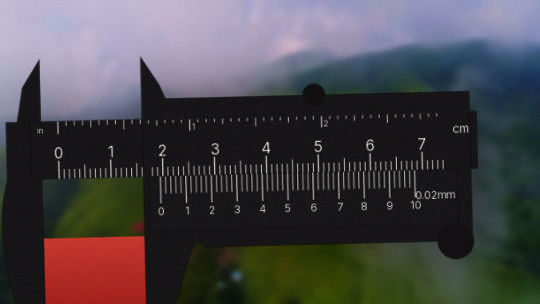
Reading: 19.5 mm
